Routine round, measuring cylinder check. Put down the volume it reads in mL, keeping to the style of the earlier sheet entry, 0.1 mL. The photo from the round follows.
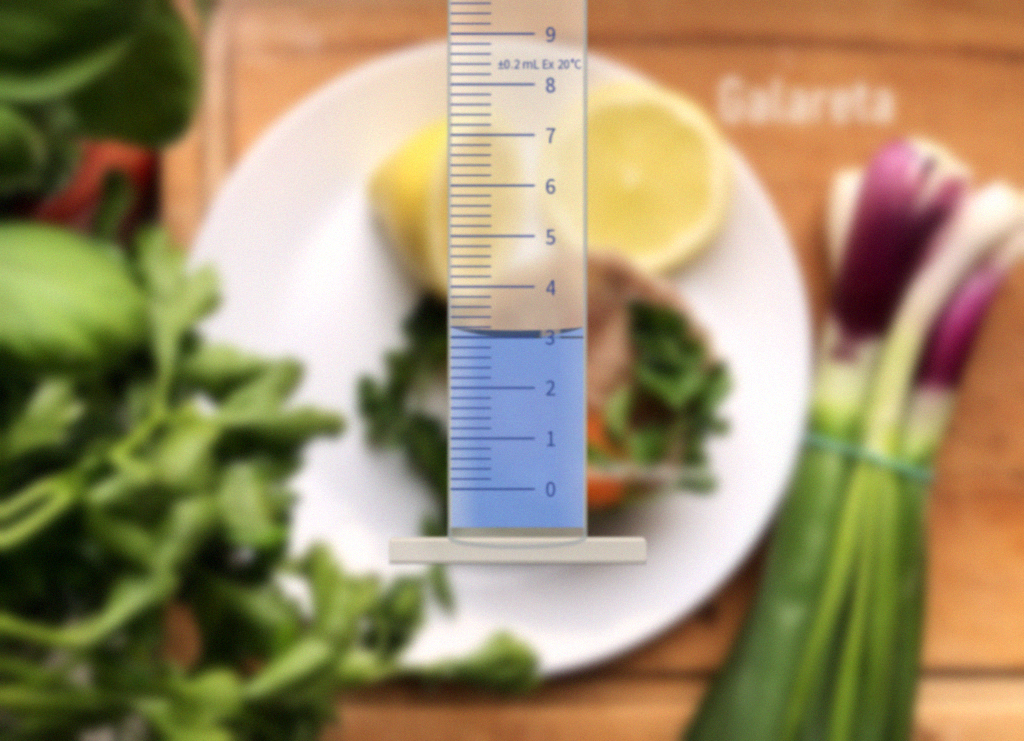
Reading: 3 mL
